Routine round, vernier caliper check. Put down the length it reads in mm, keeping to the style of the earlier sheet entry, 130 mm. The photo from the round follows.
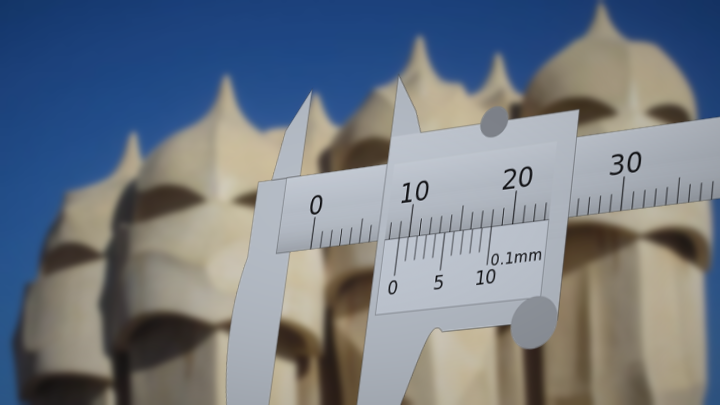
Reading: 9.0 mm
